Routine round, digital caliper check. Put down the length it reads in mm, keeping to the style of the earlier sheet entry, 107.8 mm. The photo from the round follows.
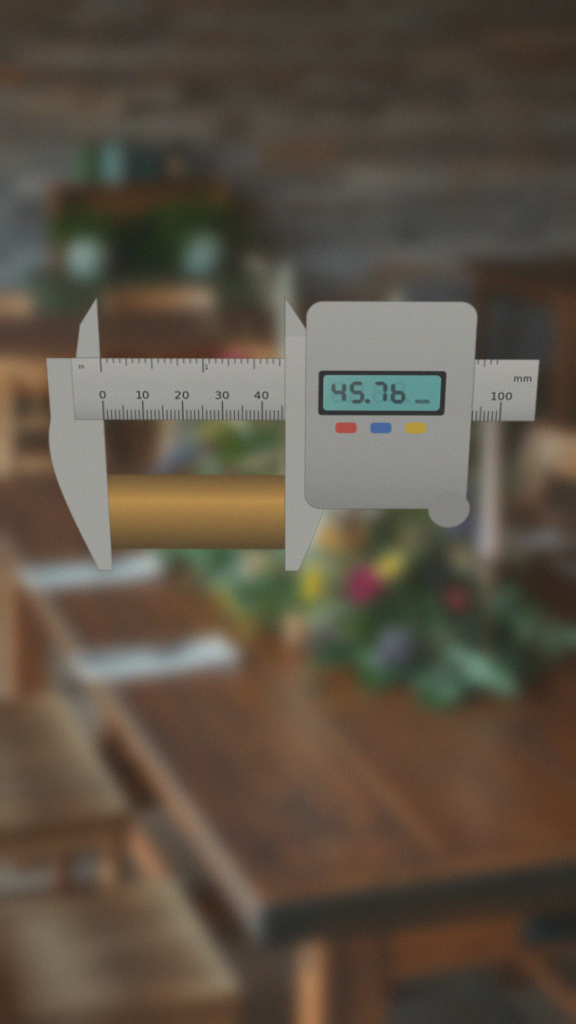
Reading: 45.76 mm
